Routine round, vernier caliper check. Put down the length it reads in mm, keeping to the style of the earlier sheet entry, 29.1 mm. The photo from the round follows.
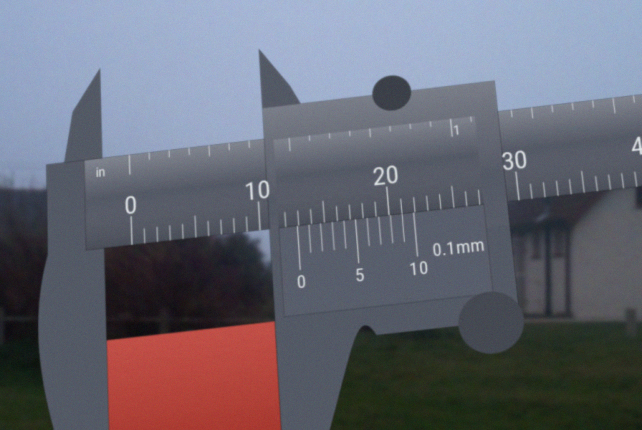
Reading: 12.9 mm
